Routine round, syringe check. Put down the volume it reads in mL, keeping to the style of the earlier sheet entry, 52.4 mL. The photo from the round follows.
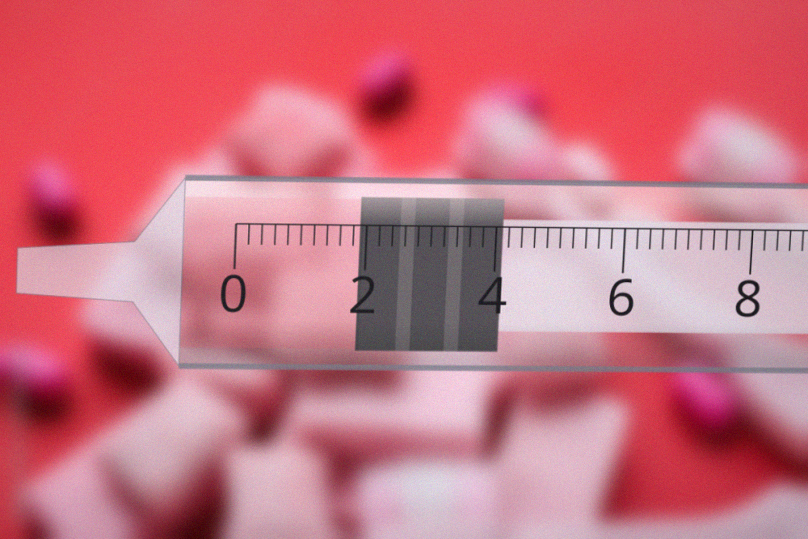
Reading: 1.9 mL
